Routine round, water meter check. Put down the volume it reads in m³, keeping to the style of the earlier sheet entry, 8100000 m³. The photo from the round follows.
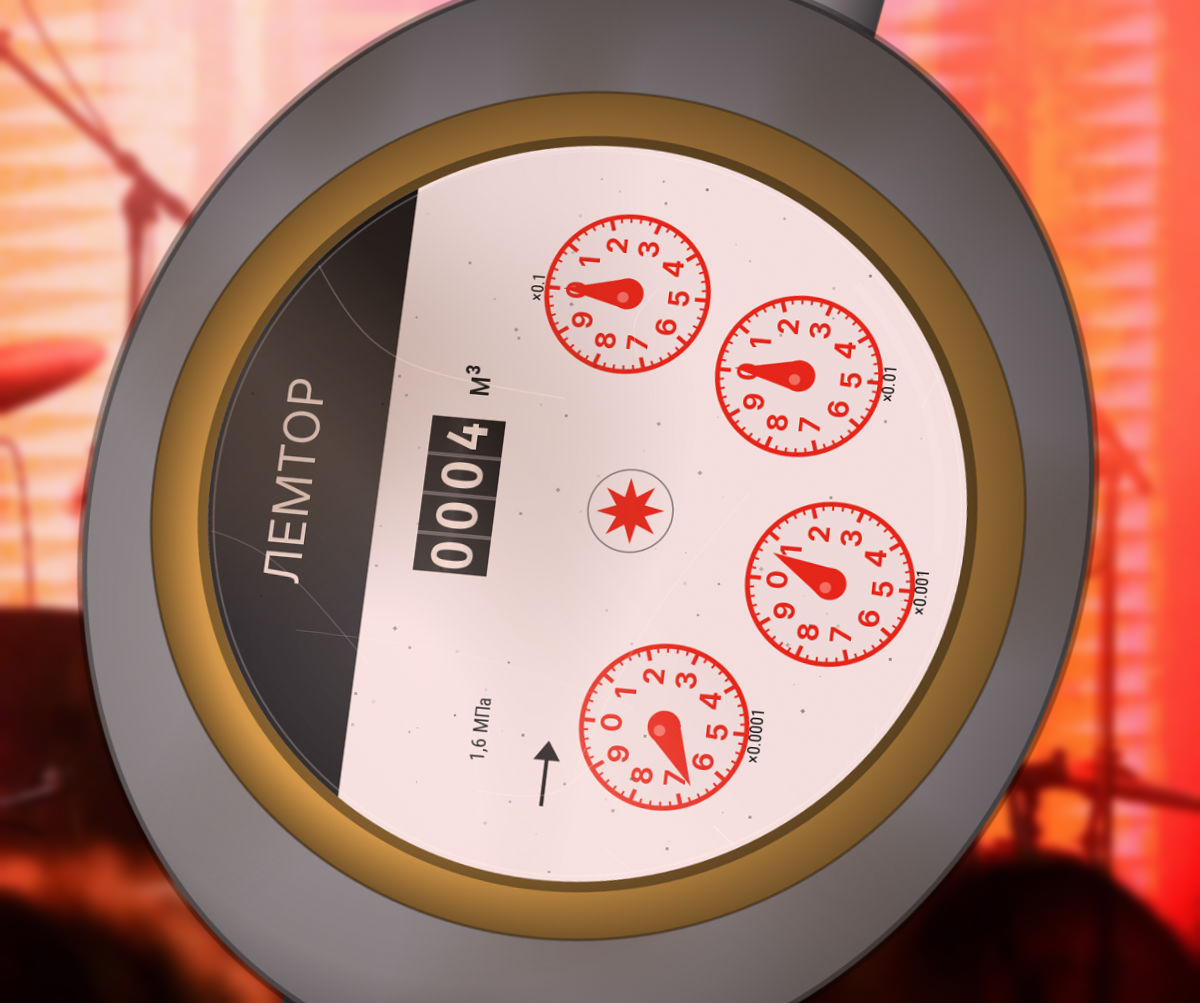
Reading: 4.0006 m³
